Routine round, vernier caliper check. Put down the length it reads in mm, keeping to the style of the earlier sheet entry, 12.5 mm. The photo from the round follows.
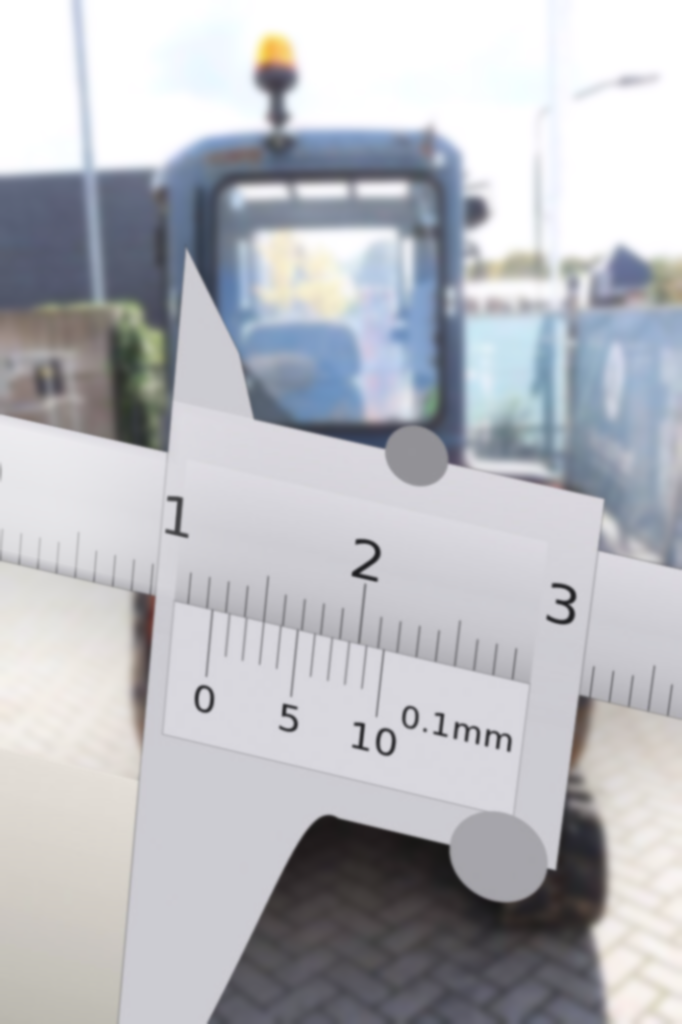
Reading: 12.3 mm
